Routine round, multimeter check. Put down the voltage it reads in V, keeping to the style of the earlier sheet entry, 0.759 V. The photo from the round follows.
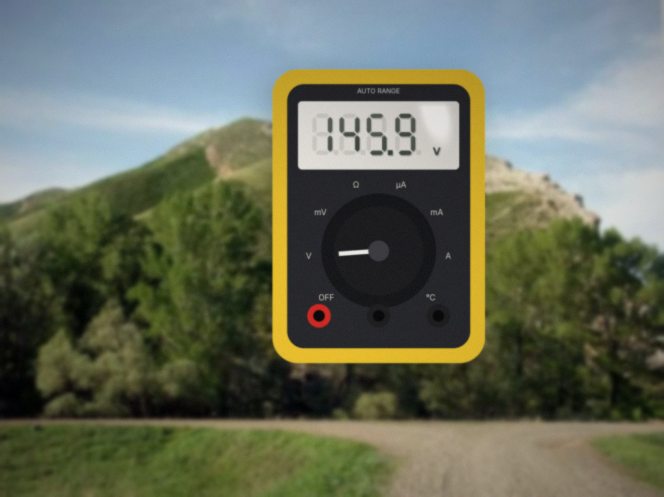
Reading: 145.9 V
